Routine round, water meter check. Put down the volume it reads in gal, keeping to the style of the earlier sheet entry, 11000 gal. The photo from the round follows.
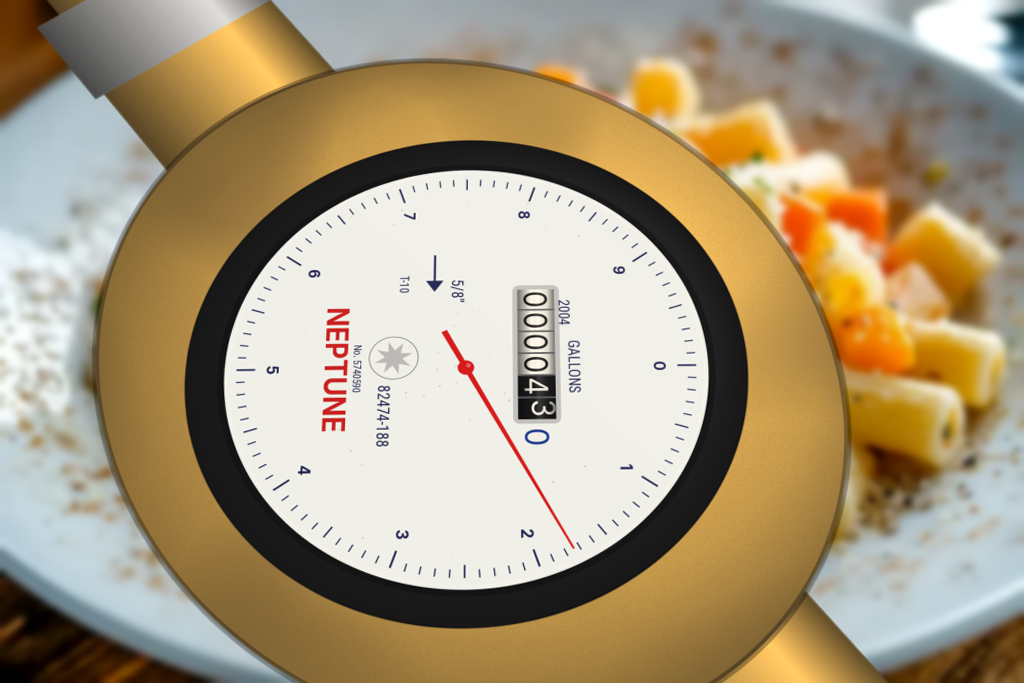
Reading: 431.7 gal
